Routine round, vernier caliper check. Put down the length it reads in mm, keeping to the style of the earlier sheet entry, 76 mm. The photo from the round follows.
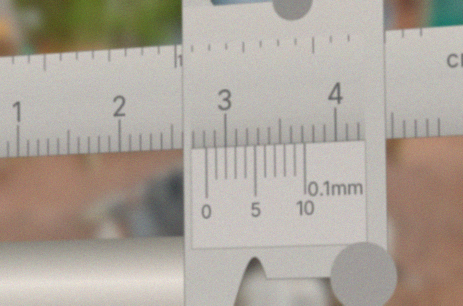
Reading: 28.2 mm
